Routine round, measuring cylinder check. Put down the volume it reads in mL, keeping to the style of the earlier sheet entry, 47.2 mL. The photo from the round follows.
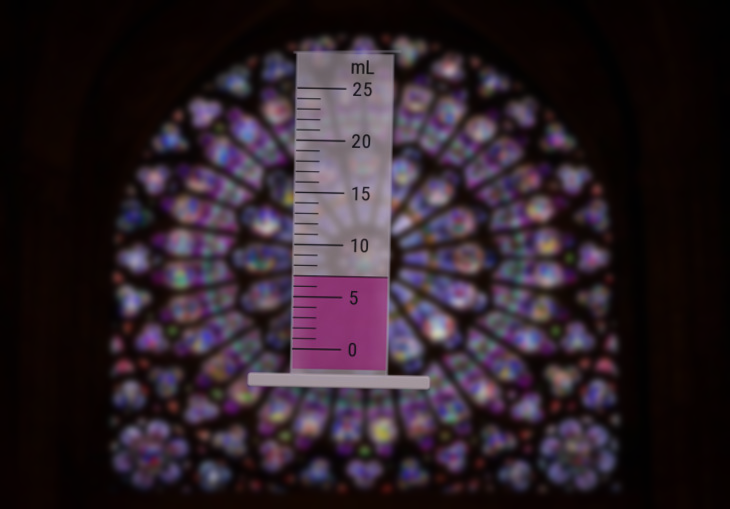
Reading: 7 mL
